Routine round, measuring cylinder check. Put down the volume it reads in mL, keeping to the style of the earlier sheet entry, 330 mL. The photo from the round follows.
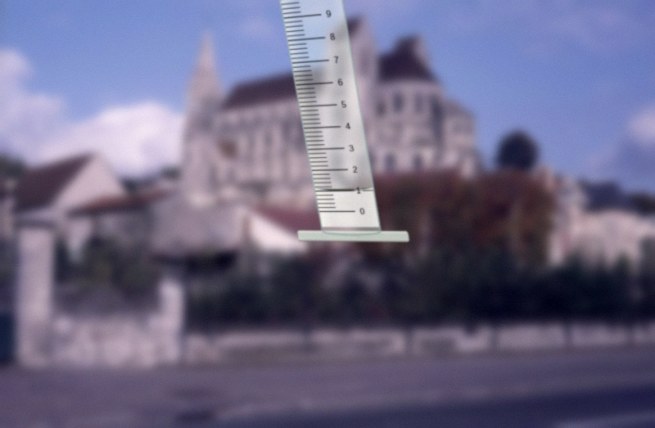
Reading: 1 mL
